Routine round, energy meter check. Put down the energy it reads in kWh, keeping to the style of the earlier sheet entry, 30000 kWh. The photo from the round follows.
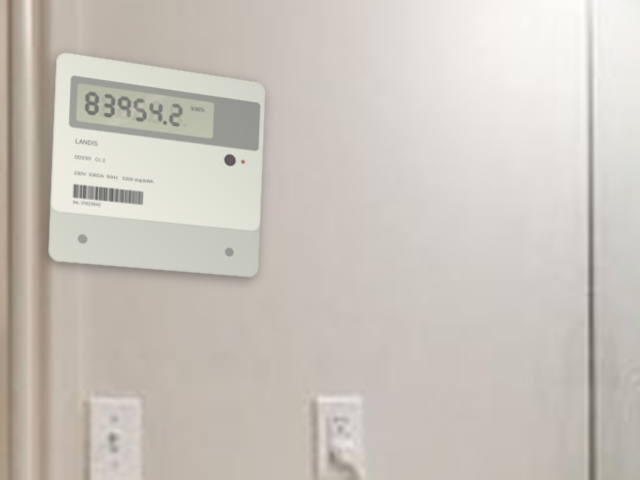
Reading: 83954.2 kWh
